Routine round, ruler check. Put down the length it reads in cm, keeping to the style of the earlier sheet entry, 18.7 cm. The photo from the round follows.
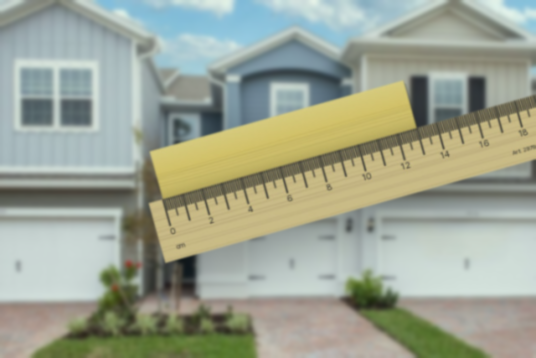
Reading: 13 cm
